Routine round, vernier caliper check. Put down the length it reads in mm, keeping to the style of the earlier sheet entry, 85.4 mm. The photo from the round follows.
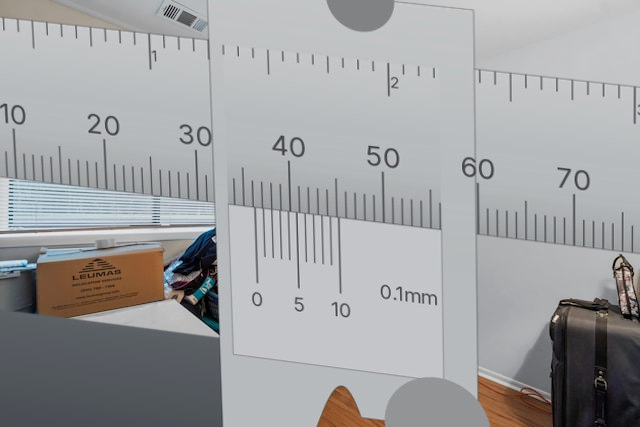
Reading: 36.2 mm
